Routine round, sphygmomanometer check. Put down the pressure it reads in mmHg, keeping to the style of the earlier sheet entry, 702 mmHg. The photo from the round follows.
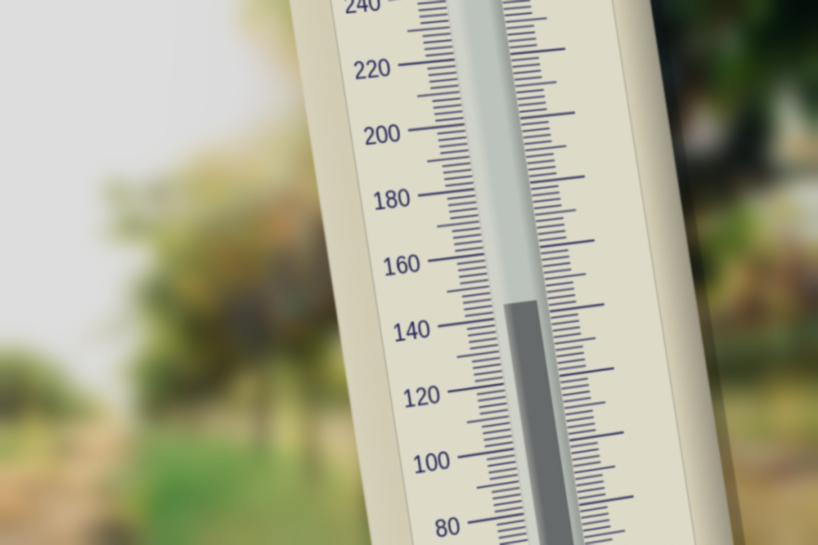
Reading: 144 mmHg
